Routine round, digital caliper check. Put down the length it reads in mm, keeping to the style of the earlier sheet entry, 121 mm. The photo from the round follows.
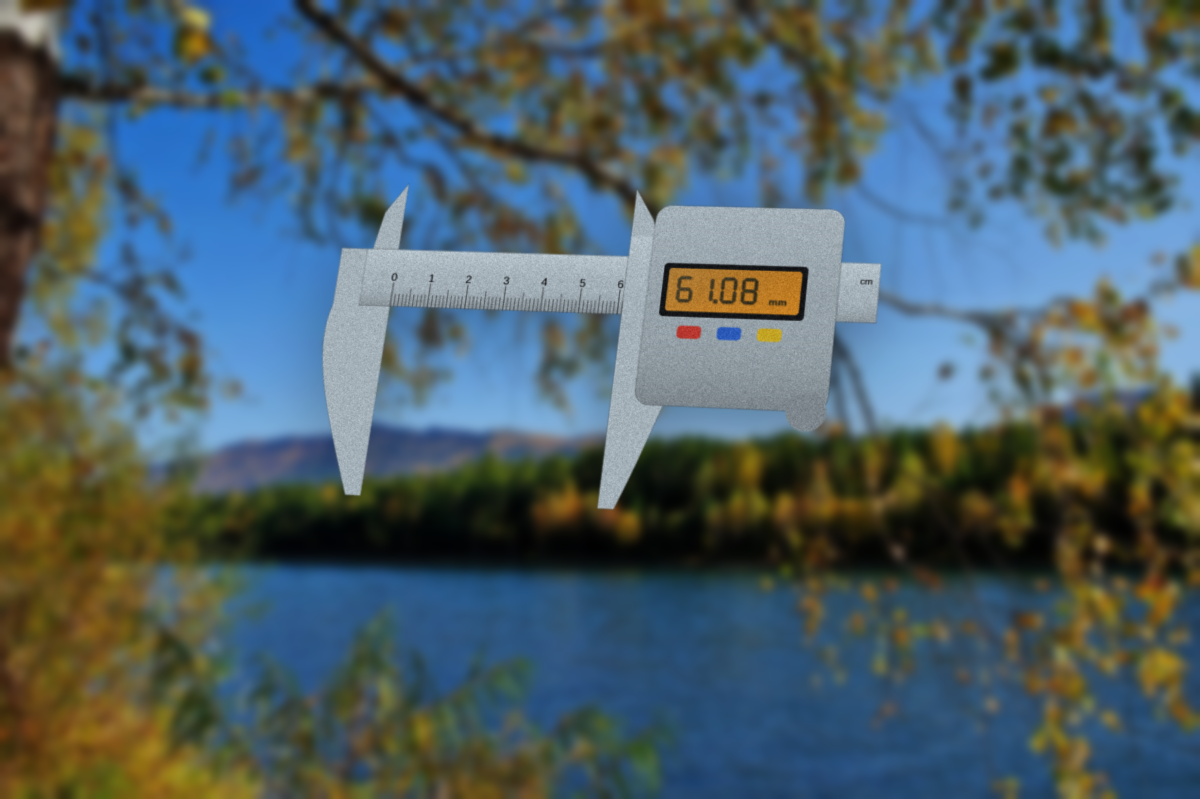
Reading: 61.08 mm
